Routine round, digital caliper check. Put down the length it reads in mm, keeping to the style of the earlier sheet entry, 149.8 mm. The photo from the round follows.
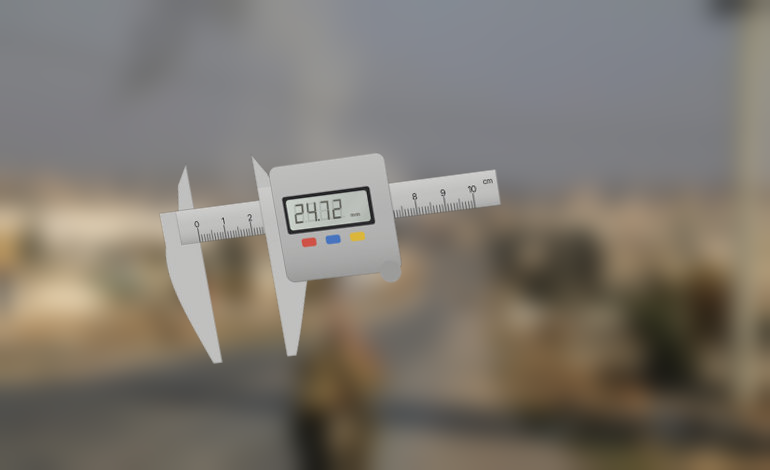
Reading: 24.72 mm
